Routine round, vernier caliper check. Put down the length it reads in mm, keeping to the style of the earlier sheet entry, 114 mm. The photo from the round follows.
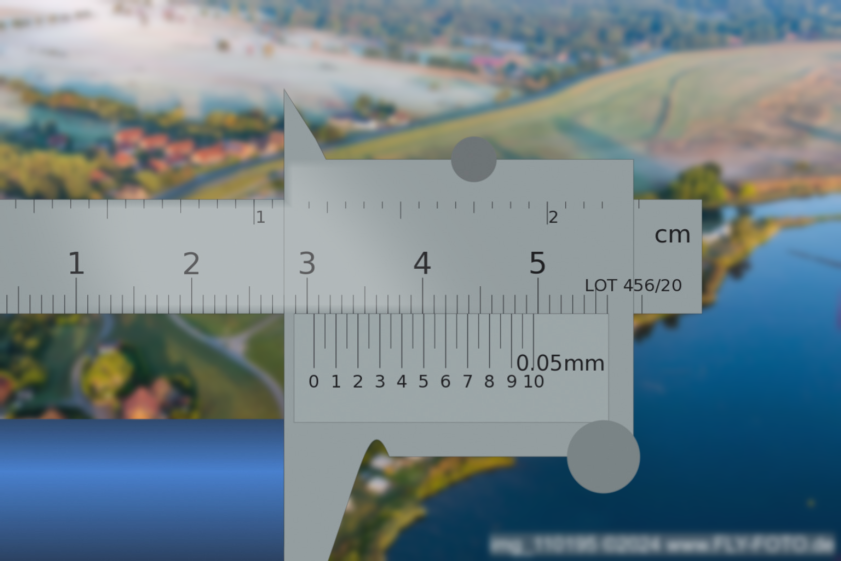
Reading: 30.6 mm
